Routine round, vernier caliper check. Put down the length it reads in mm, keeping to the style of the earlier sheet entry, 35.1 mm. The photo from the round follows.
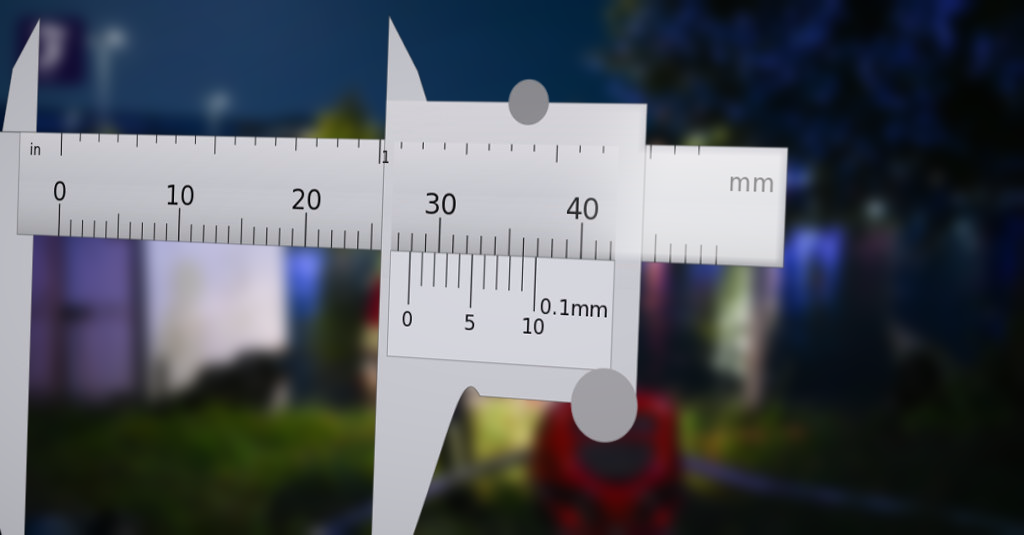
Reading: 27.9 mm
